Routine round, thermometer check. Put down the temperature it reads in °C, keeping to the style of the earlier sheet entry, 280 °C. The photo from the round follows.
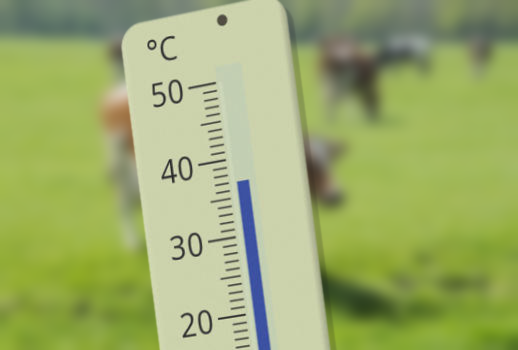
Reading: 37 °C
